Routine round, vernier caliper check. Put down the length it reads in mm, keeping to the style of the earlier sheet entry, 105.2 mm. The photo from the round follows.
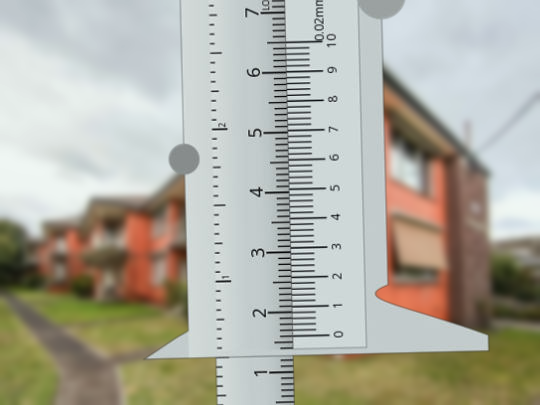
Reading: 16.0 mm
